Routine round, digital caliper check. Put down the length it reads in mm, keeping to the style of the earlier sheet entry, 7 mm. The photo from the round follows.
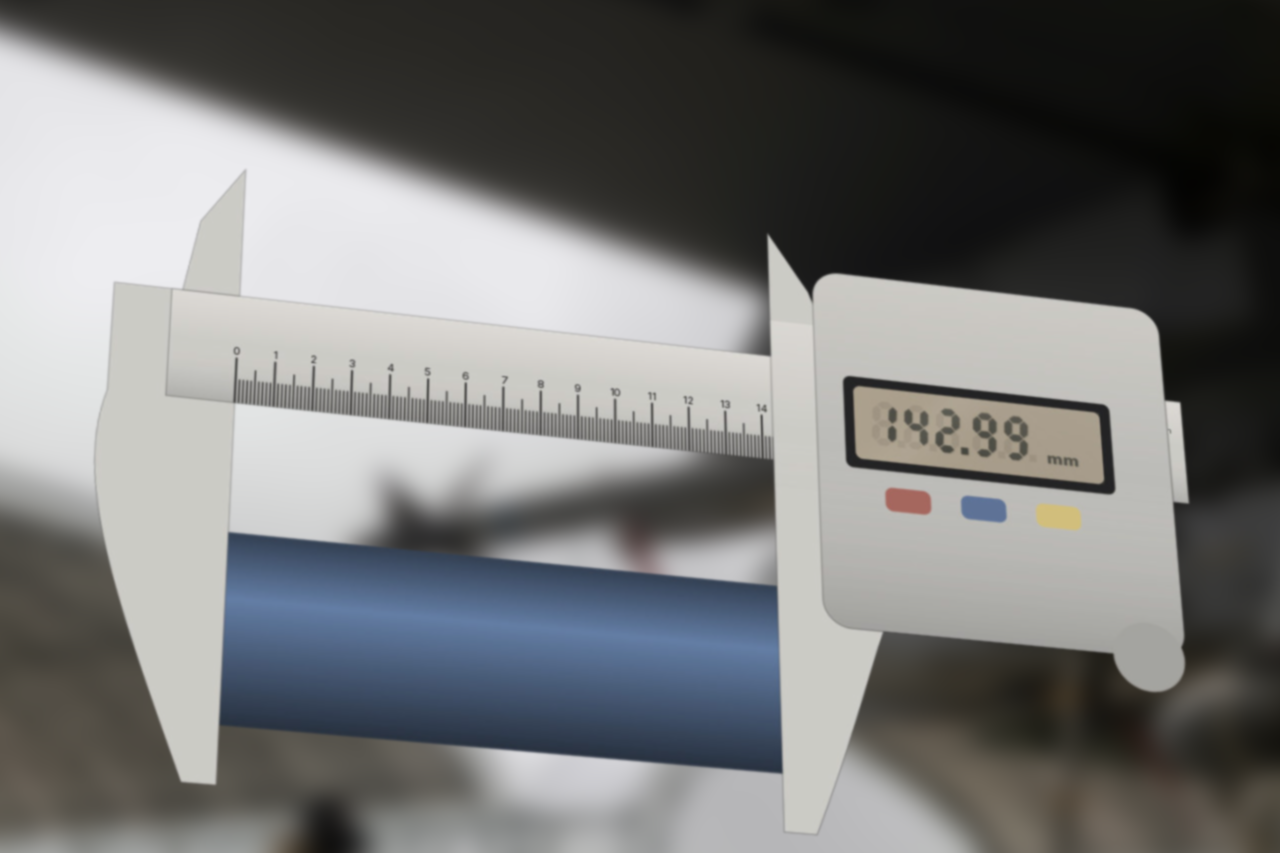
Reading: 142.99 mm
